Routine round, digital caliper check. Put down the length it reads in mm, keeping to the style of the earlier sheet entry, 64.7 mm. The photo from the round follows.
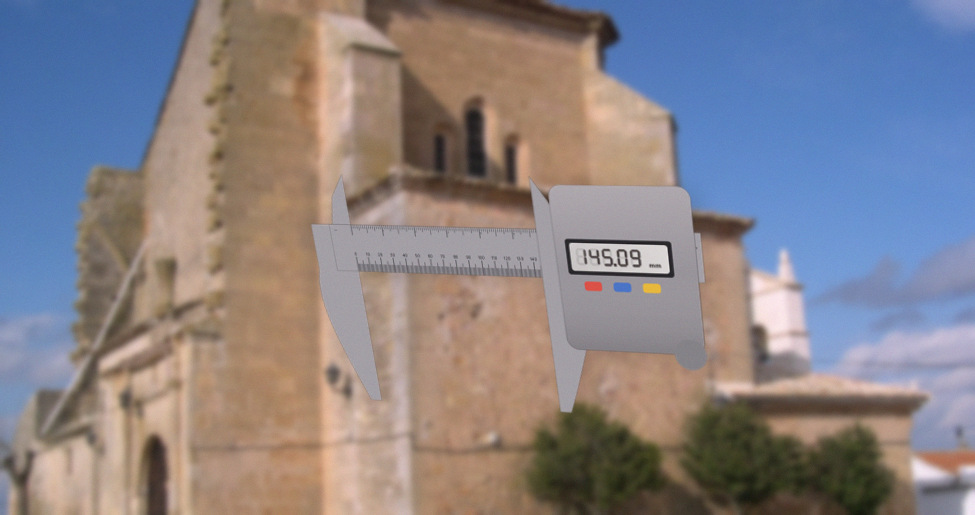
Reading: 145.09 mm
